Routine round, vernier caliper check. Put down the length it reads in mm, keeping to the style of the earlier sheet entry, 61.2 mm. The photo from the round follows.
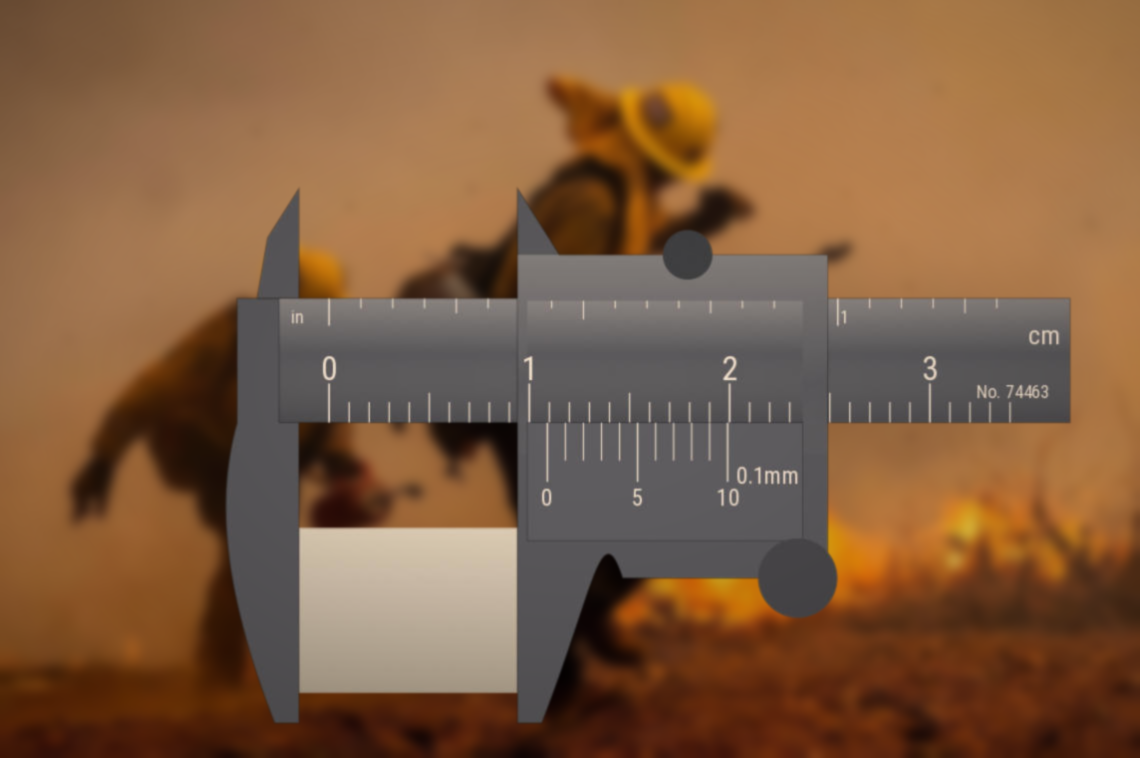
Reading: 10.9 mm
